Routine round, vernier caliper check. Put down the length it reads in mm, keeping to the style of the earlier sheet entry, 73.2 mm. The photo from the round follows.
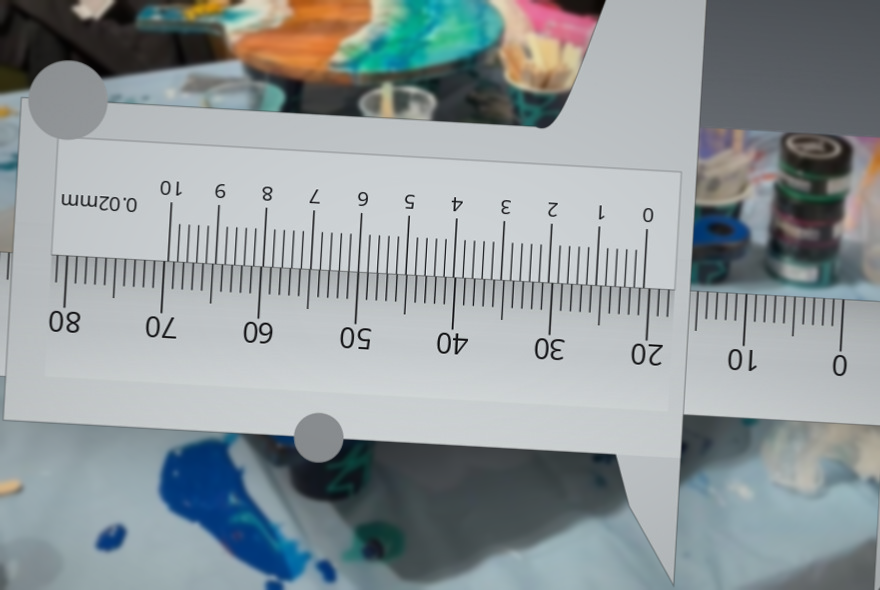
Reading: 20.6 mm
